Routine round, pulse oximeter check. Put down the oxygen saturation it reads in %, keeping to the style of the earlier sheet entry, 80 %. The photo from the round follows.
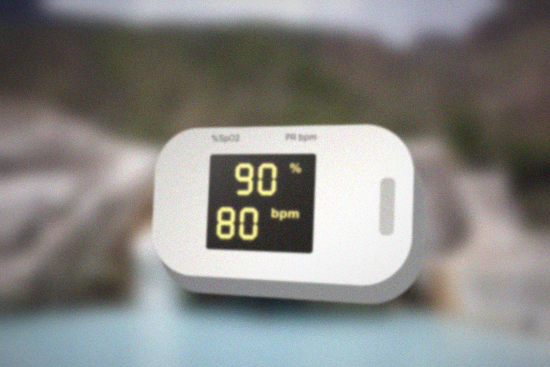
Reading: 90 %
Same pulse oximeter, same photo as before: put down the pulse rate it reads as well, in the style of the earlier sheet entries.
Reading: 80 bpm
